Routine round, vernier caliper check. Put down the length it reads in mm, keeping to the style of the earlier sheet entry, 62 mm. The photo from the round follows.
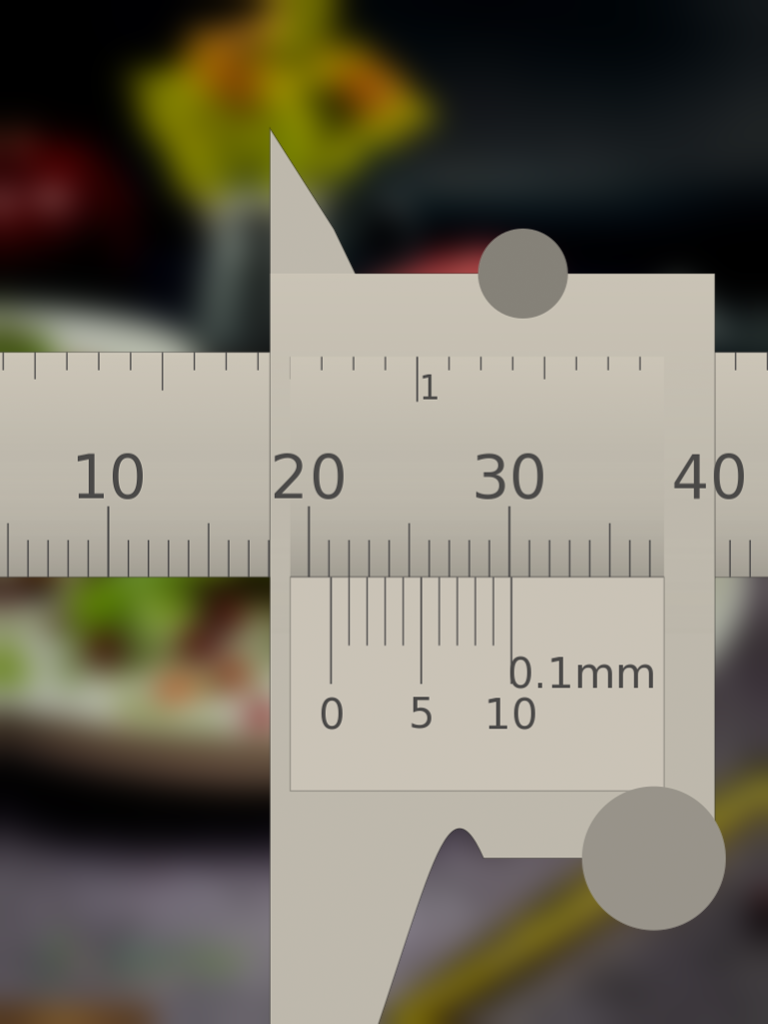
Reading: 21.1 mm
